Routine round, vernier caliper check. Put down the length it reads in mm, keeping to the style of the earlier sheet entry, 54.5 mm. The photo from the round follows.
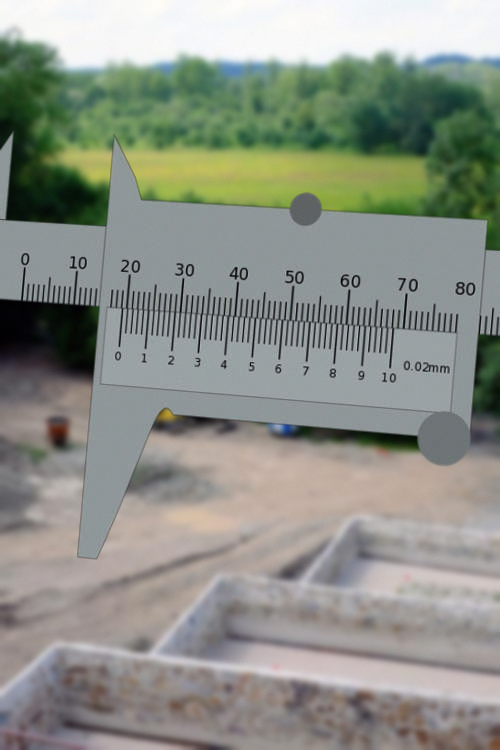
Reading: 19.2 mm
